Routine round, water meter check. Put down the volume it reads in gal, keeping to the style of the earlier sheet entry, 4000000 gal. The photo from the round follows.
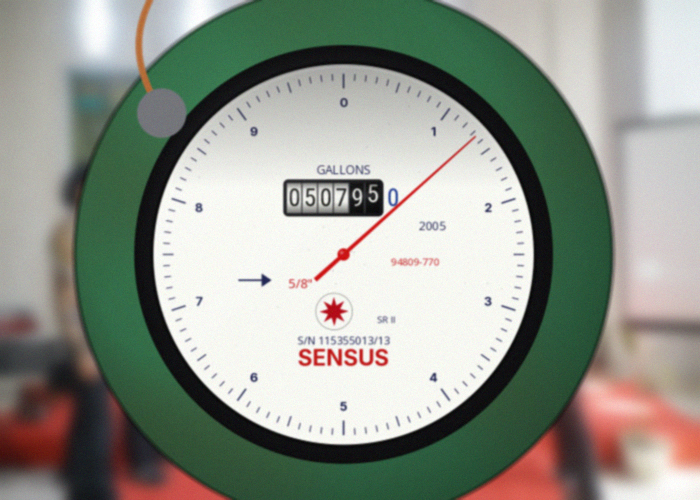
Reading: 507951.3 gal
